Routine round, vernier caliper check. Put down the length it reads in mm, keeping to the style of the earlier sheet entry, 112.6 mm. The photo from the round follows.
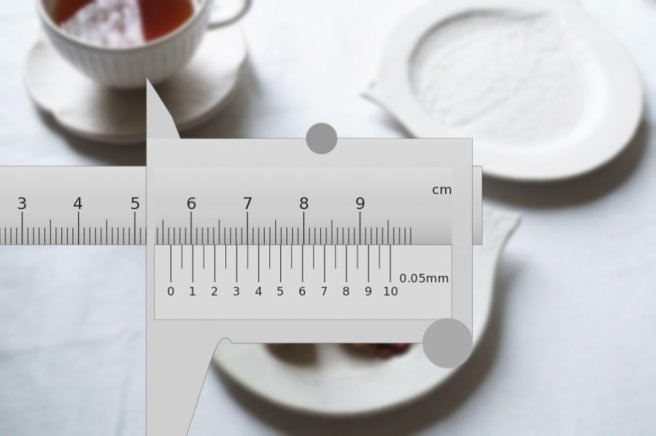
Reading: 56.4 mm
